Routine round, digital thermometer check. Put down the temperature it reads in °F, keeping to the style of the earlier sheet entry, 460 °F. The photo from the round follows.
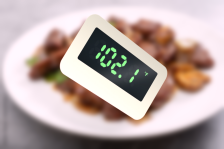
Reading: 102.1 °F
